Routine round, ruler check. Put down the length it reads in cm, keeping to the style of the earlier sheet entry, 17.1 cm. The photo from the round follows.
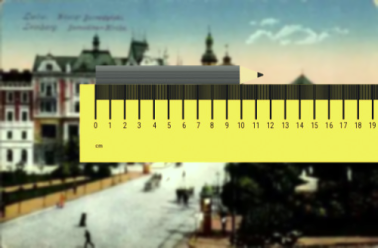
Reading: 11.5 cm
